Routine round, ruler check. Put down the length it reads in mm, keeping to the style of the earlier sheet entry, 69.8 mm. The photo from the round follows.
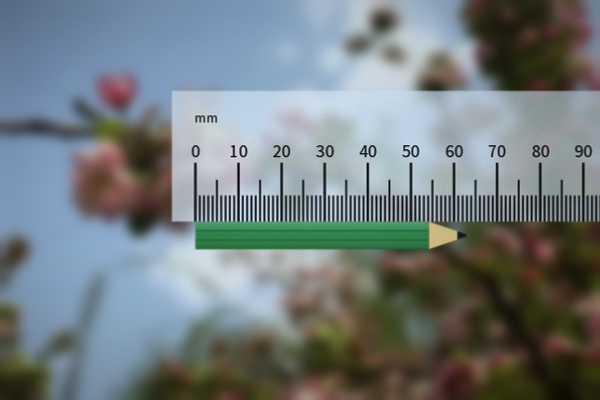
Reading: 63 mm
